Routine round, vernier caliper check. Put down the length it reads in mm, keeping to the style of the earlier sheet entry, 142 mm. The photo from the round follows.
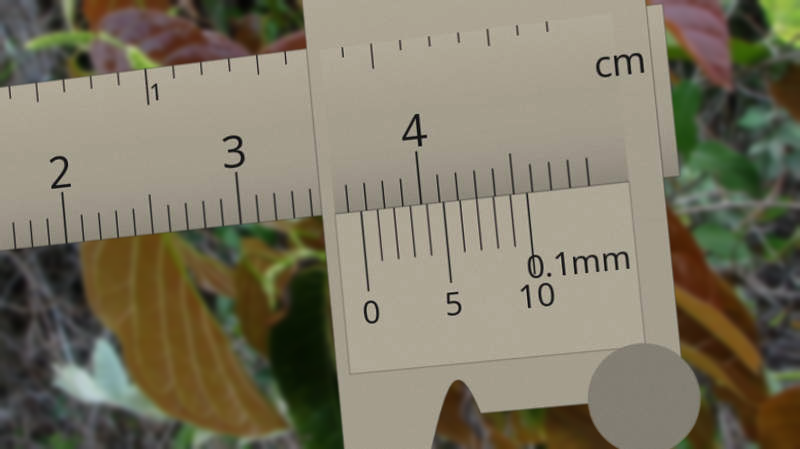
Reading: 36.7 mm
